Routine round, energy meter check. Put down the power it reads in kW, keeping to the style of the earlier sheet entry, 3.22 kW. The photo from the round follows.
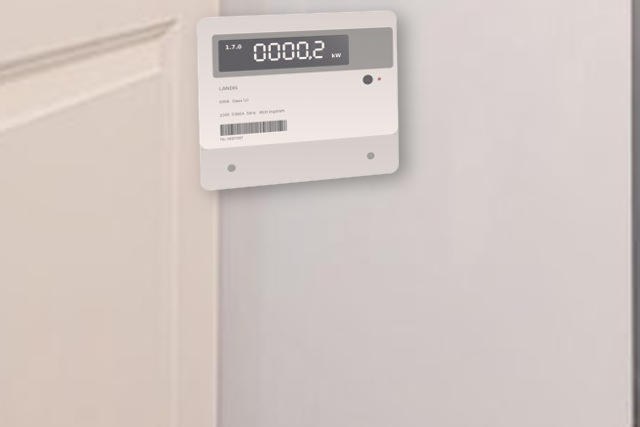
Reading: 0.2 kW
